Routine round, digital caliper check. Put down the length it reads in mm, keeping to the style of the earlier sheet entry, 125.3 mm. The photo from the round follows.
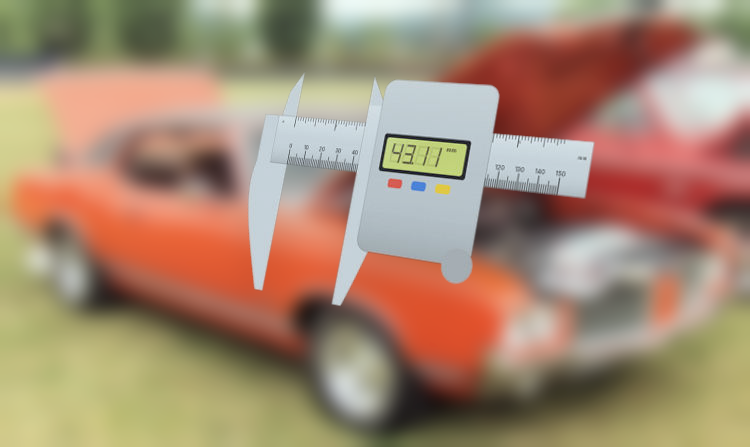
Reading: 43.11 mm
